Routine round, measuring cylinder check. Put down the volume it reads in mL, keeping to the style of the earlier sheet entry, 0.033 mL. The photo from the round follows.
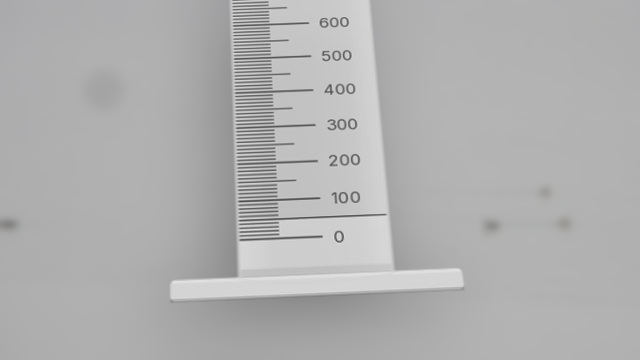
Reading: 50 mL
